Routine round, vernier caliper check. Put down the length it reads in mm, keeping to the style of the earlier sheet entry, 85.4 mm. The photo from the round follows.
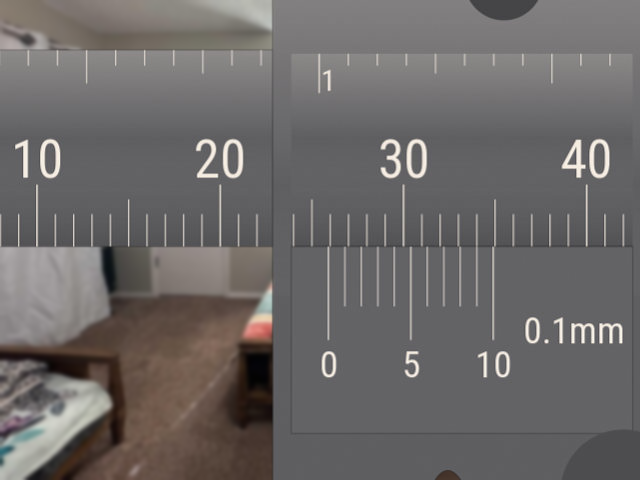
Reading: 25.9 mm
